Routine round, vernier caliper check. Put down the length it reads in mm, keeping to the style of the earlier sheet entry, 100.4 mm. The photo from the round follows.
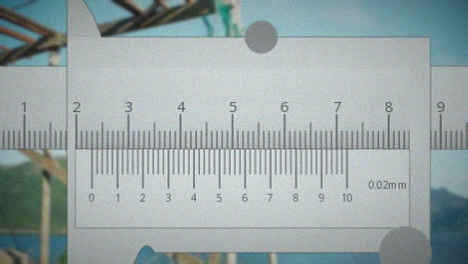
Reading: 23.0 mm
